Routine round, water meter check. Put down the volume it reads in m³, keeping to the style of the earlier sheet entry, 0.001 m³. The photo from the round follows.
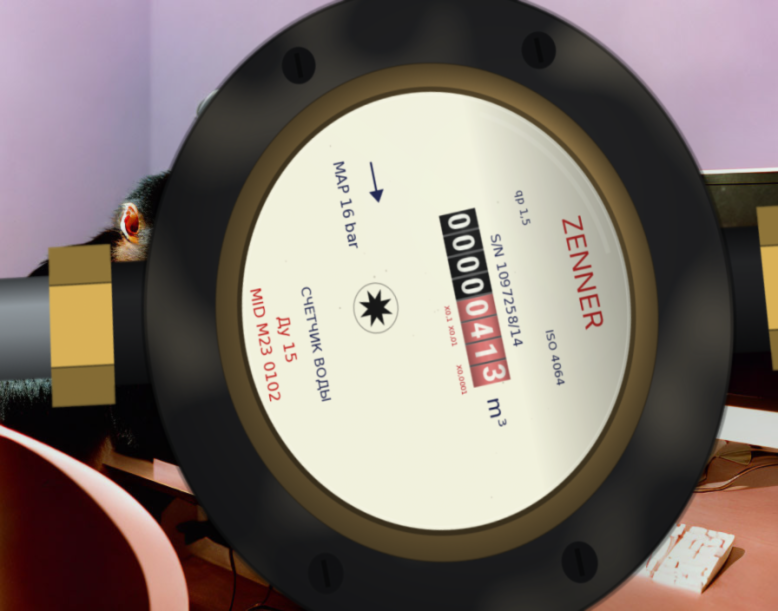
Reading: 0.0413 m³
